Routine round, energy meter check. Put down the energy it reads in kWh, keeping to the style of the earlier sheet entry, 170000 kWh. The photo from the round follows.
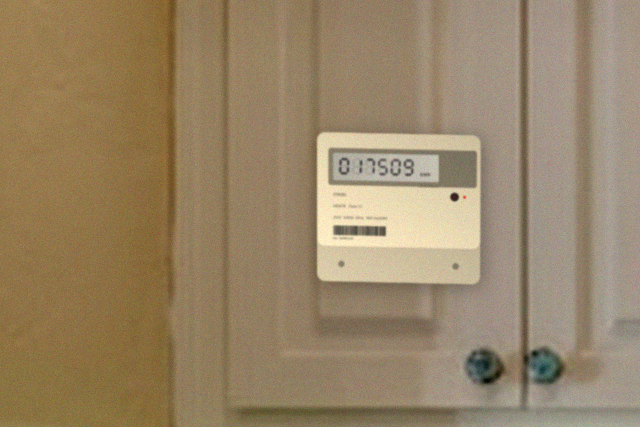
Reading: 17509 kWh
